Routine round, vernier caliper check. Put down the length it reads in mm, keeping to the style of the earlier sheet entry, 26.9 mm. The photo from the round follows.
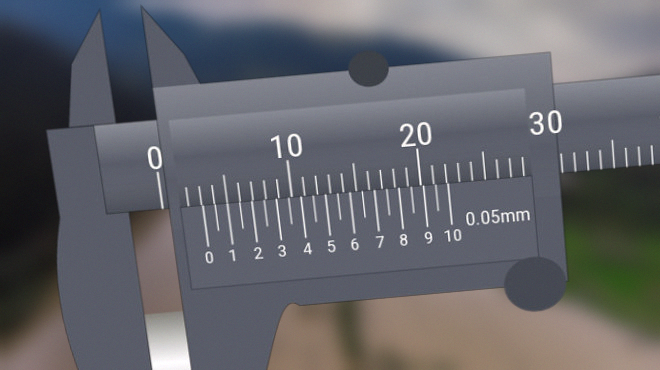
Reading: 3.1 mm
